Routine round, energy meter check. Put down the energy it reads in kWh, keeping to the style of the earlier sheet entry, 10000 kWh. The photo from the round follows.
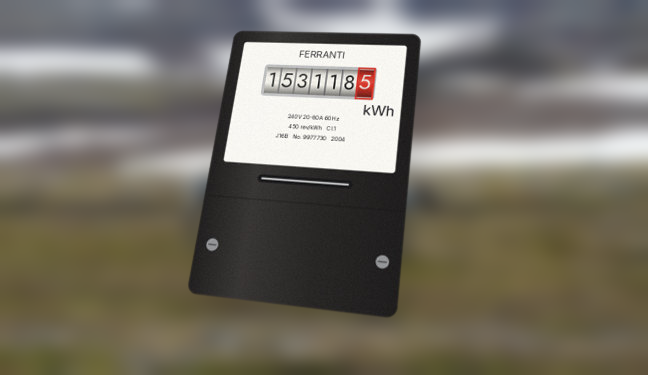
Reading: 153118.5 kWh
